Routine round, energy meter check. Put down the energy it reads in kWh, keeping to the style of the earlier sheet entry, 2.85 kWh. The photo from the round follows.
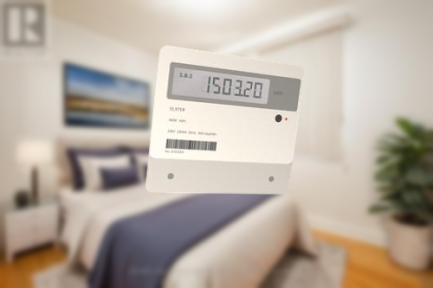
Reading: 1503.20 kWh
